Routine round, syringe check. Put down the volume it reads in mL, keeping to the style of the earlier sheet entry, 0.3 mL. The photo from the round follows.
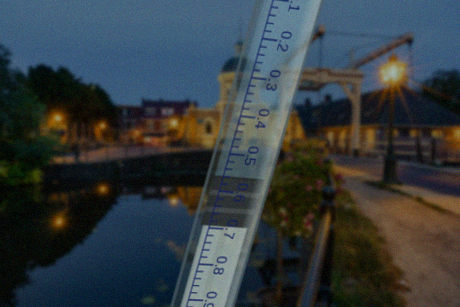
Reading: 0.56 mL
